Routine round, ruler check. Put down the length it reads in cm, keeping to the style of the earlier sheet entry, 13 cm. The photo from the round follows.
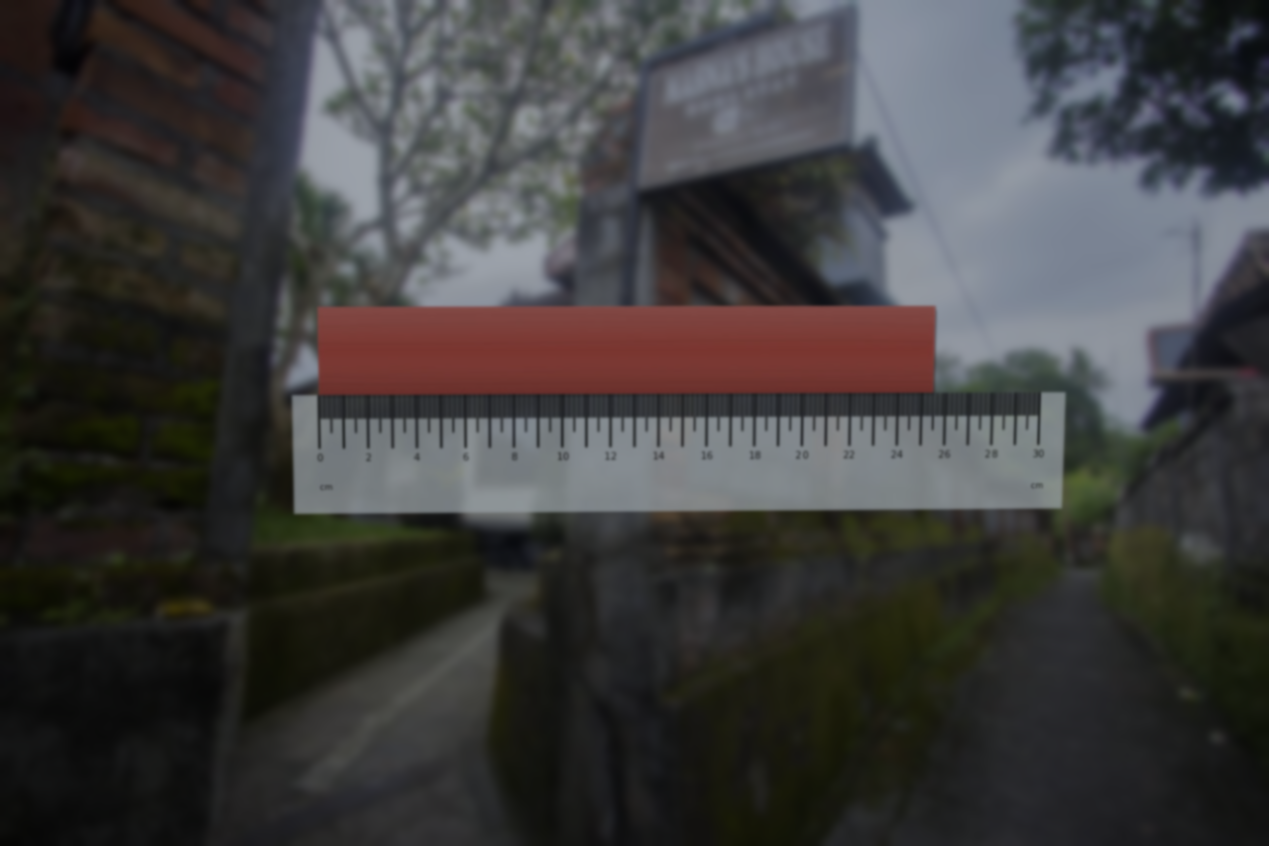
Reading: 25.5 cm
